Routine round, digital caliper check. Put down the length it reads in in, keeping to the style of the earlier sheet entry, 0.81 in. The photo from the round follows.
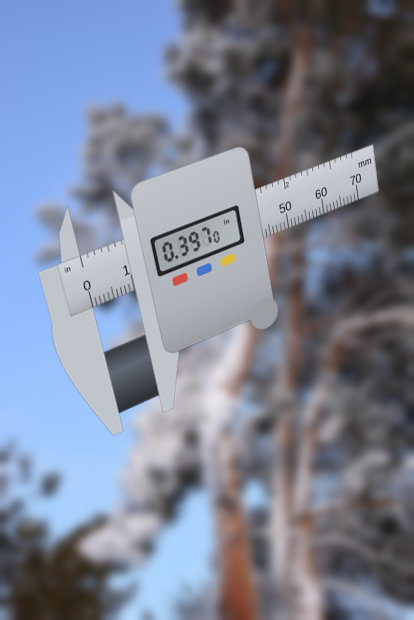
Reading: 0.3970 in
